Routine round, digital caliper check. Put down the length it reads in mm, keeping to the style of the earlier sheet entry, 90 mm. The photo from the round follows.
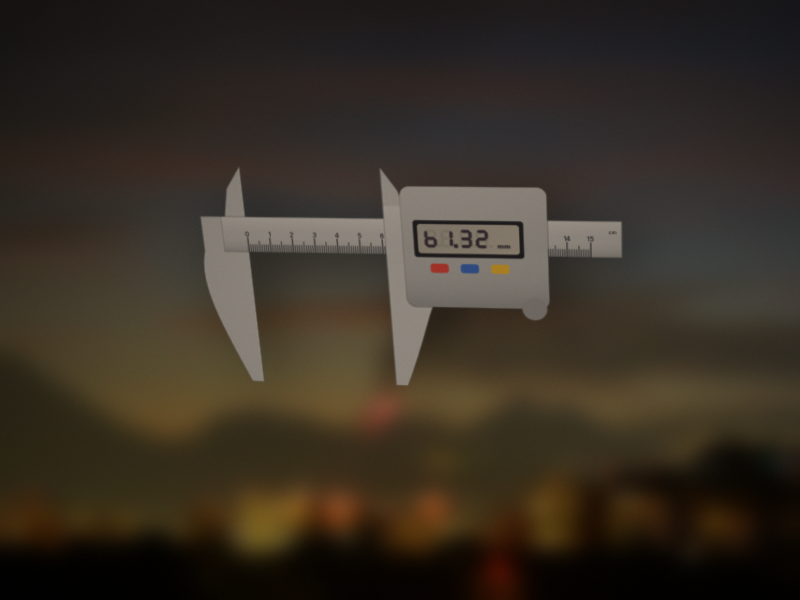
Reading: 61.32 mm
